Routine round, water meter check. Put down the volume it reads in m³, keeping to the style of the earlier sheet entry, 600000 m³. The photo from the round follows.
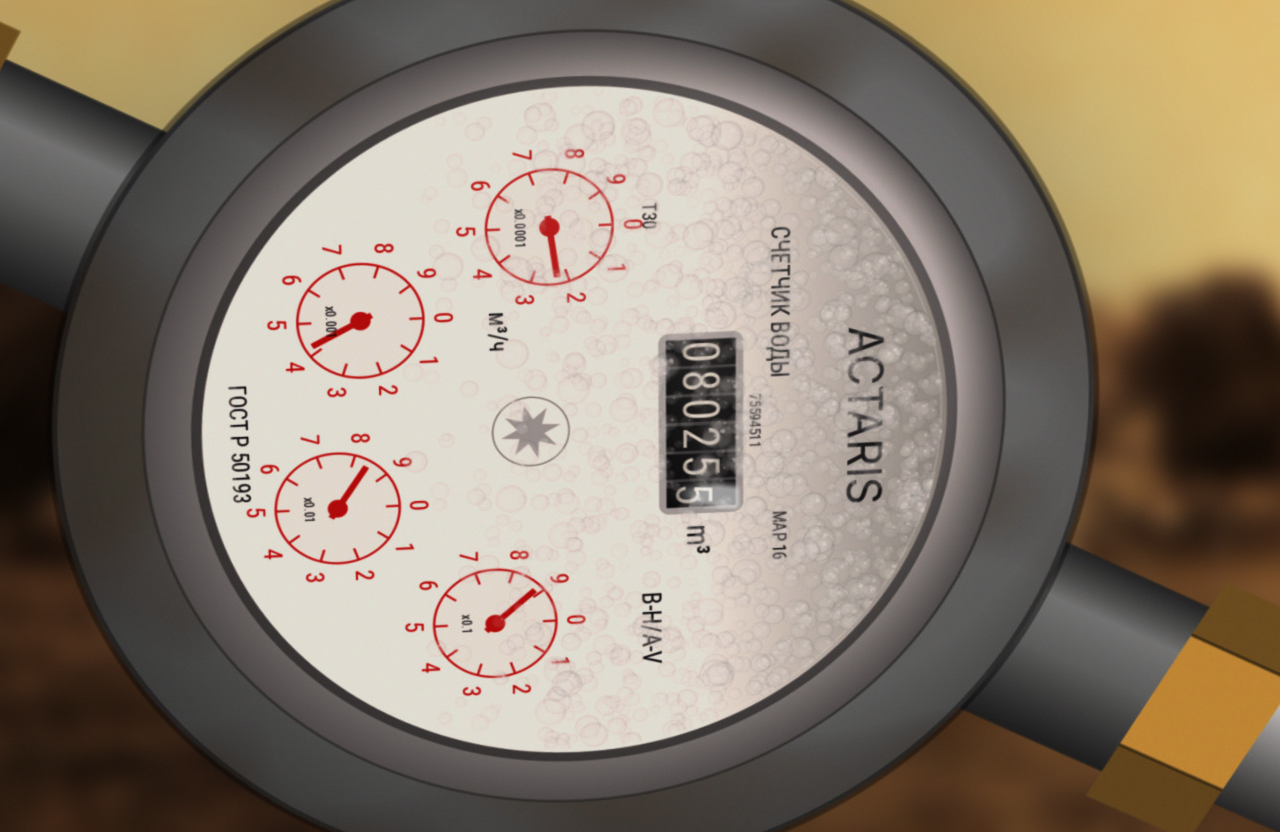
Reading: 80254.8842 m³
